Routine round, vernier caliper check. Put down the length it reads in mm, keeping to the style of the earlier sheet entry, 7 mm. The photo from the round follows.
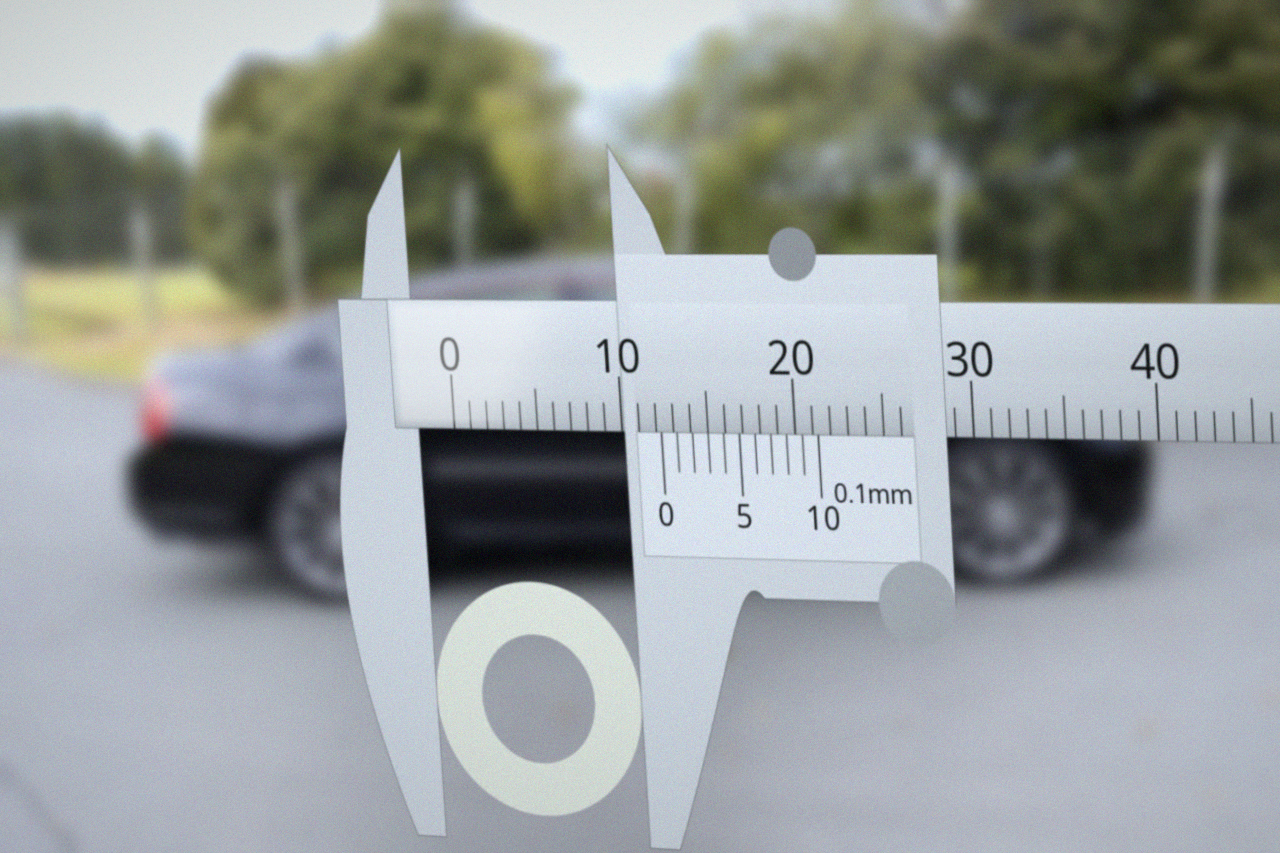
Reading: 12.3 mm
